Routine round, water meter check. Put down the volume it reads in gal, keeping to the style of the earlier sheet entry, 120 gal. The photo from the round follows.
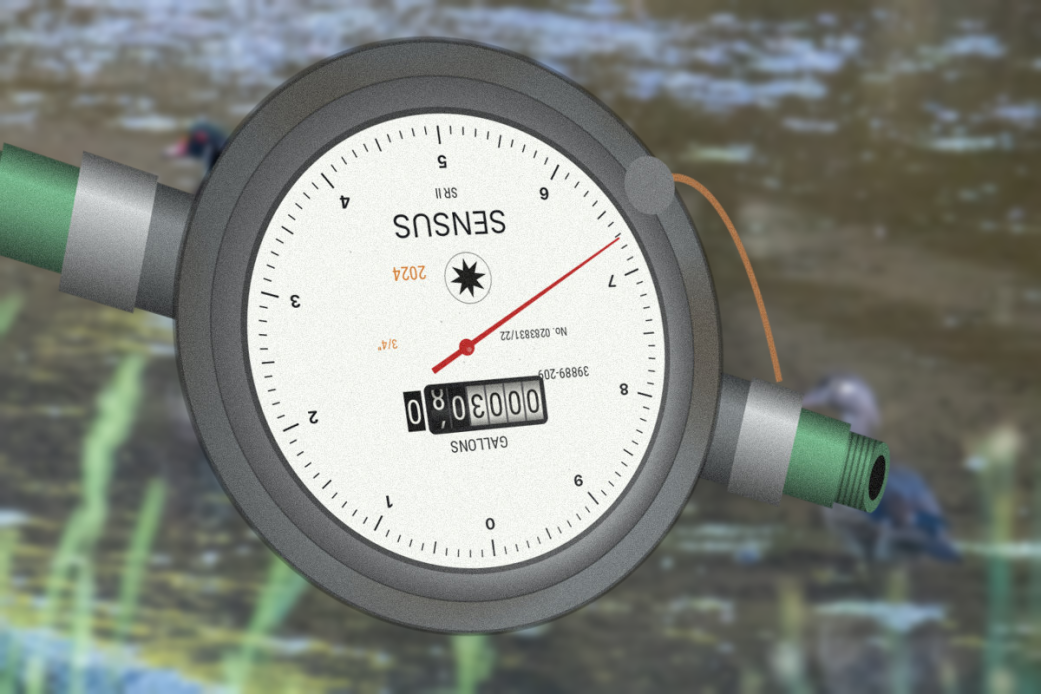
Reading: 3076.7 gal
